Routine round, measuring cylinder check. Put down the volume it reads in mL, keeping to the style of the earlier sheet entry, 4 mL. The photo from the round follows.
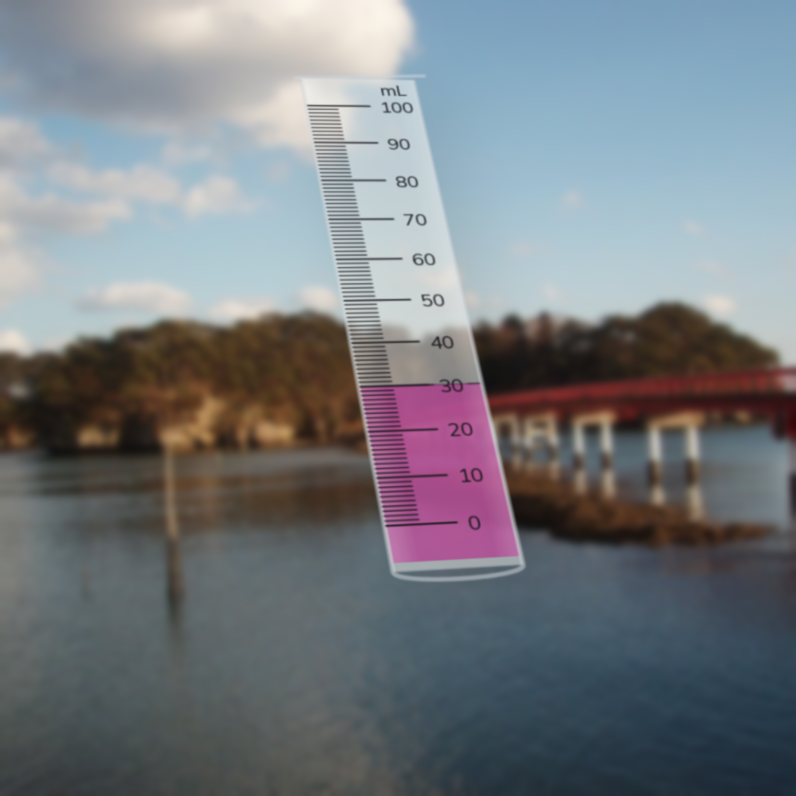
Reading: 30 mL
